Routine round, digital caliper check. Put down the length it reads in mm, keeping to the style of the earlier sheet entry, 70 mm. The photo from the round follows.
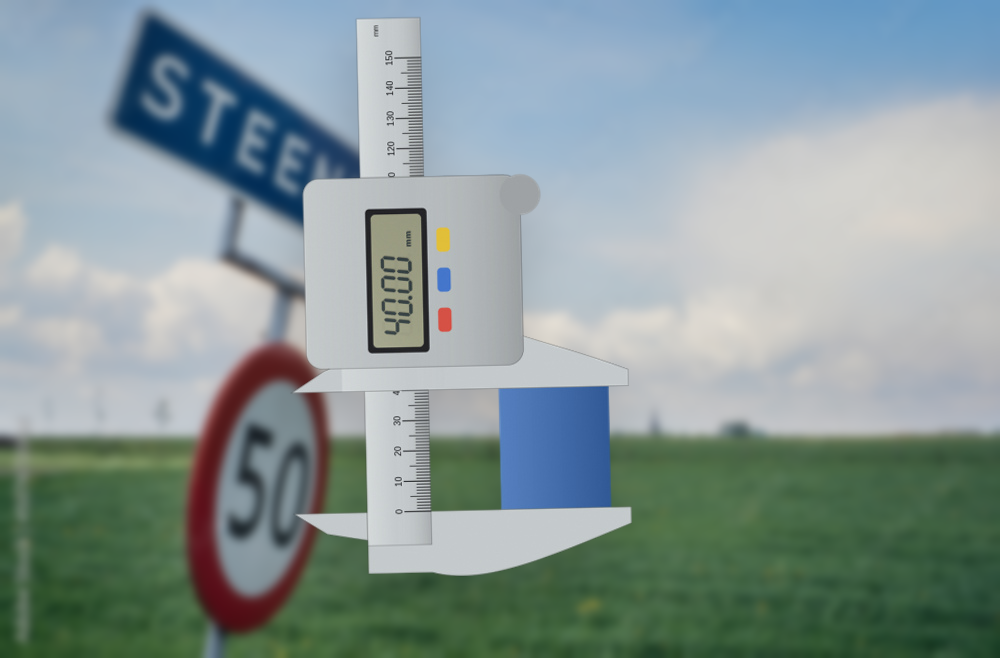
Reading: 40.00 mm
